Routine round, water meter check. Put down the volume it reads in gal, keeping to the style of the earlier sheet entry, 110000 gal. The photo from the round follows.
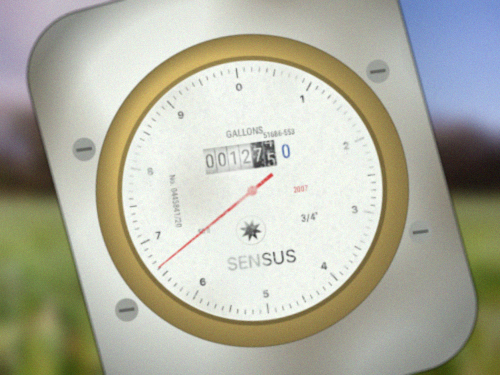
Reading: 12746.6 gal
